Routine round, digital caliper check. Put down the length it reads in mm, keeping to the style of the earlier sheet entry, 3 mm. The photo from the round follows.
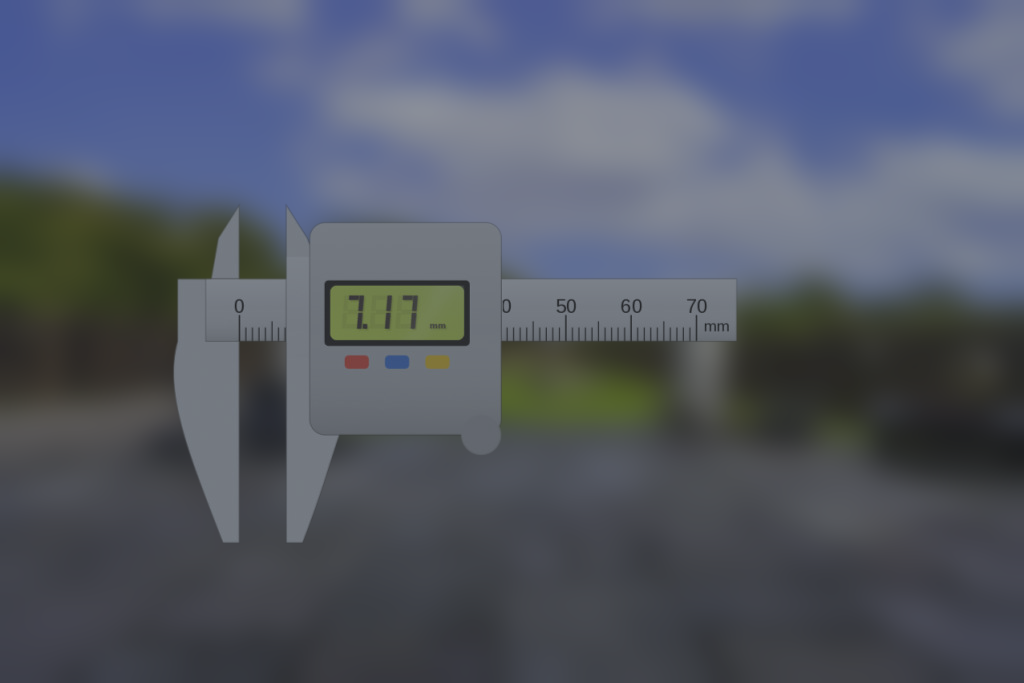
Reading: 7.17 mm
